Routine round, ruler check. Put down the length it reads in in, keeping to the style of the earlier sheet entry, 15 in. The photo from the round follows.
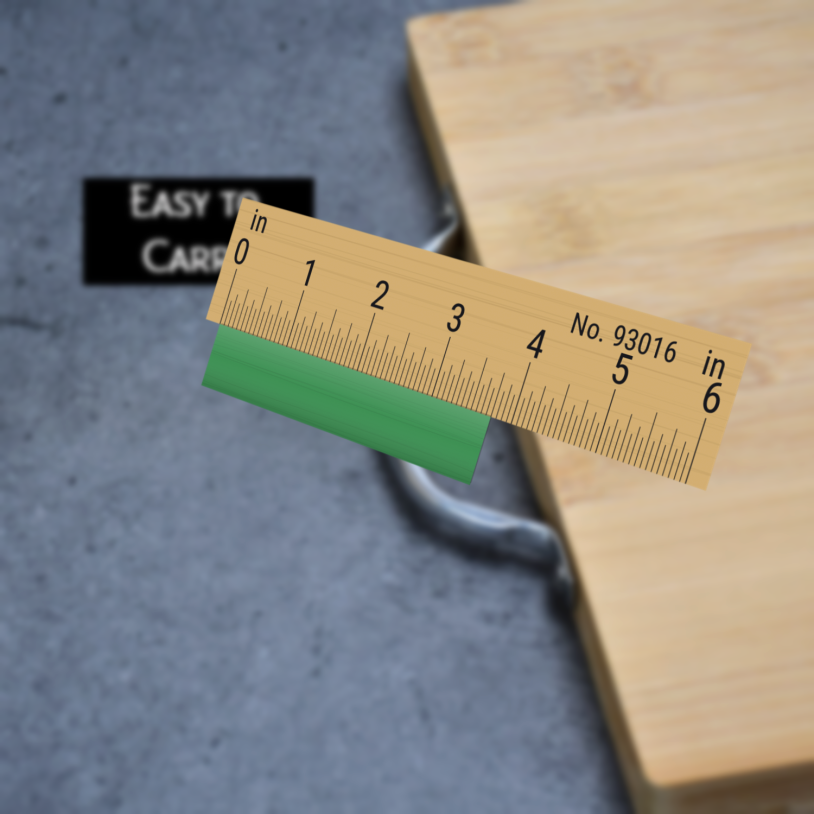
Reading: 3.75 in
